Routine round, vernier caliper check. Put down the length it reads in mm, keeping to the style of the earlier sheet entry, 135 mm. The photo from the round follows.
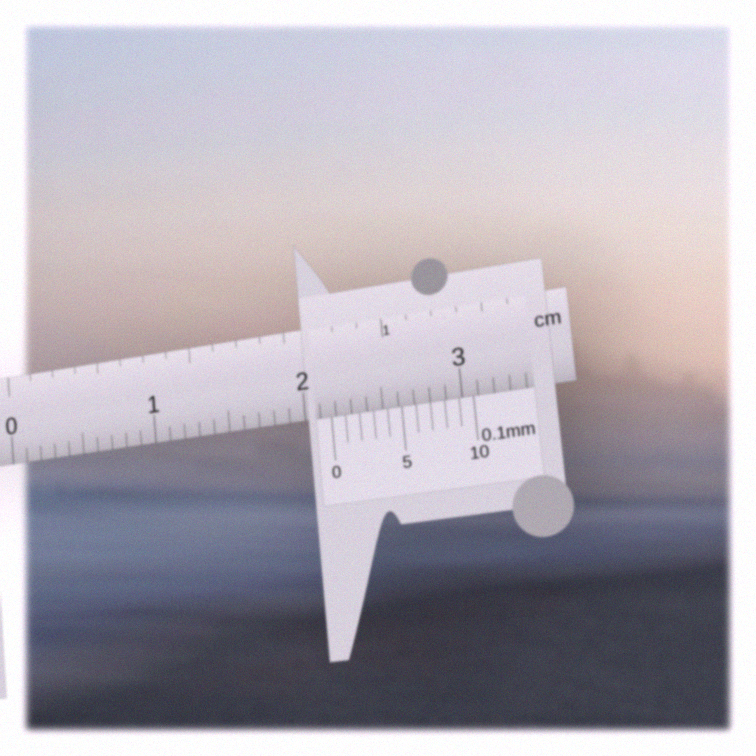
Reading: 21.7 mm
